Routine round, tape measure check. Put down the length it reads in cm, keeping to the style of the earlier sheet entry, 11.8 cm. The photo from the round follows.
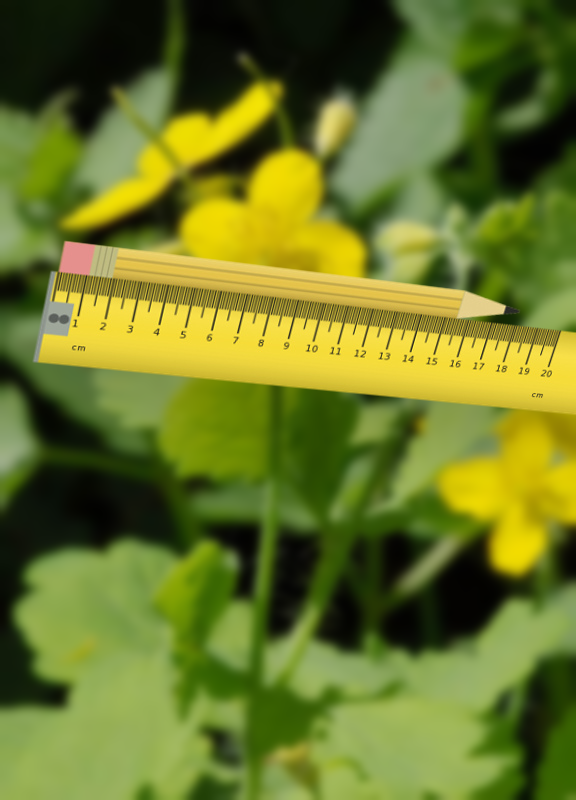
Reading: 18 cm
